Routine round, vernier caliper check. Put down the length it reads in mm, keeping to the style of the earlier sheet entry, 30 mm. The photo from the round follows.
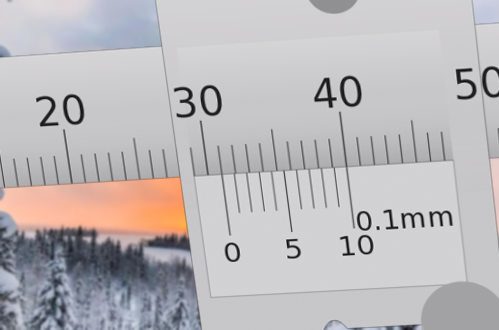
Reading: 31.0 mm
